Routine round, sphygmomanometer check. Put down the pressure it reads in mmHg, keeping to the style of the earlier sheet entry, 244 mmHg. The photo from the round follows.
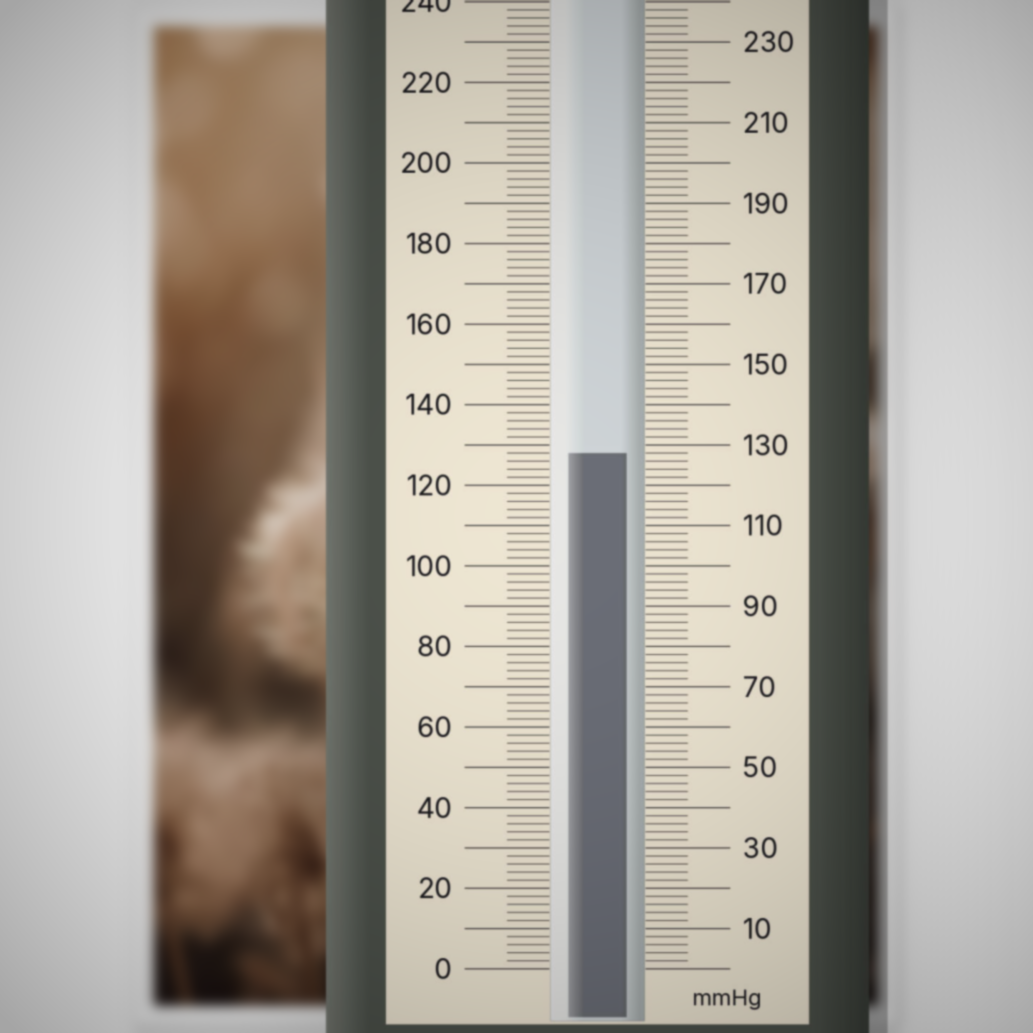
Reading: 128 mmHg
